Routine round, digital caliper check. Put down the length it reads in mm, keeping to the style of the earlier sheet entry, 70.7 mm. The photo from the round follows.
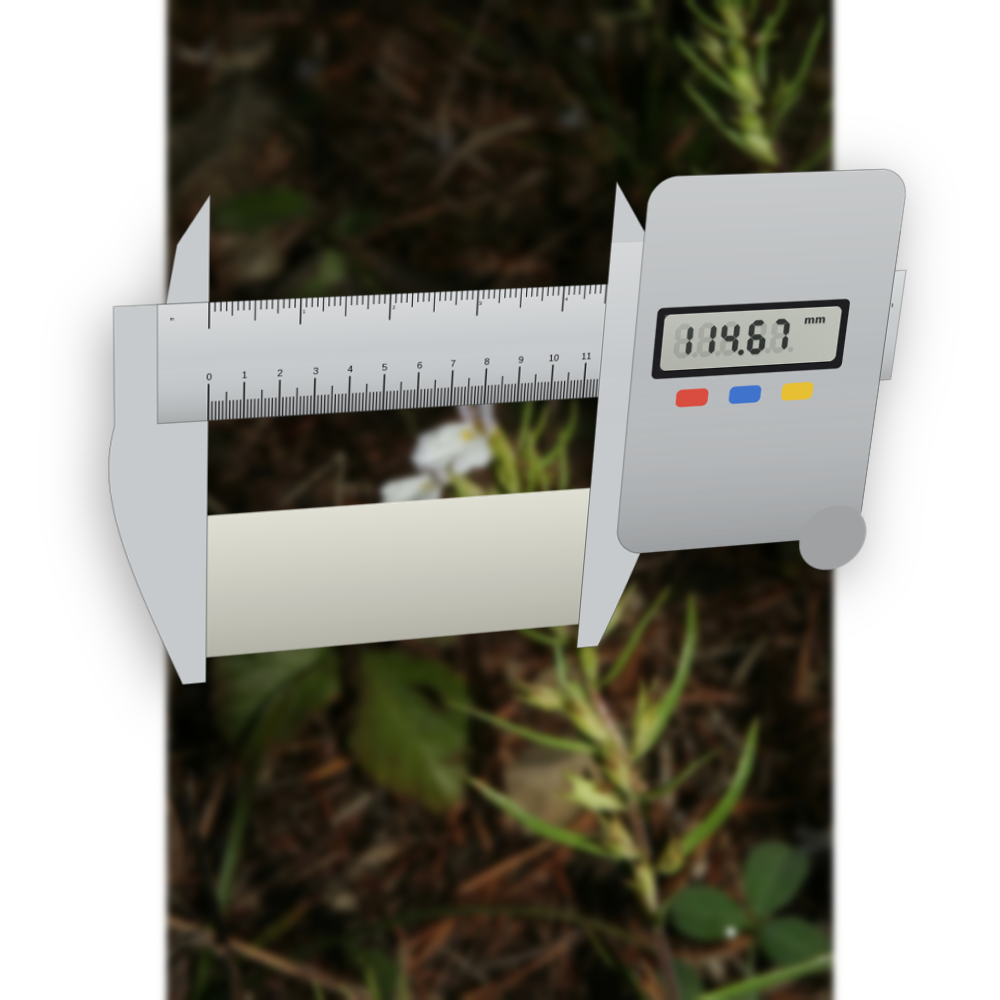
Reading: 114.67 mm
